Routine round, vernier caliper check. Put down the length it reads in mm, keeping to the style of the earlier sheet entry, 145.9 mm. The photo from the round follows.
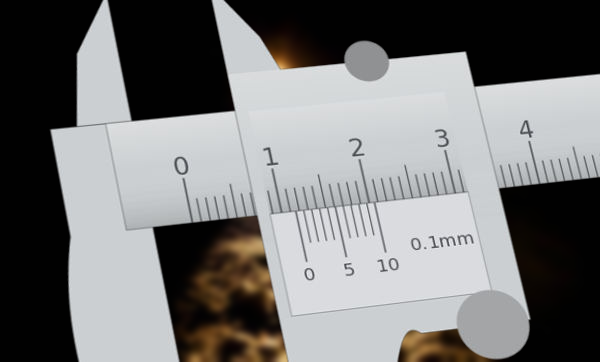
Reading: 11.6 mm
